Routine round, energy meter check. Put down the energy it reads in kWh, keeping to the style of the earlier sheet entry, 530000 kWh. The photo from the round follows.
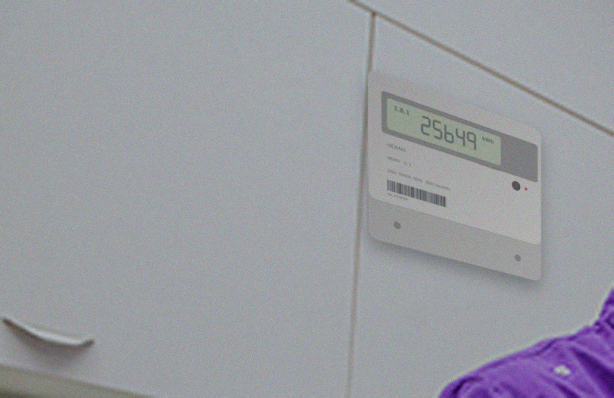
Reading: 25649 kWh
